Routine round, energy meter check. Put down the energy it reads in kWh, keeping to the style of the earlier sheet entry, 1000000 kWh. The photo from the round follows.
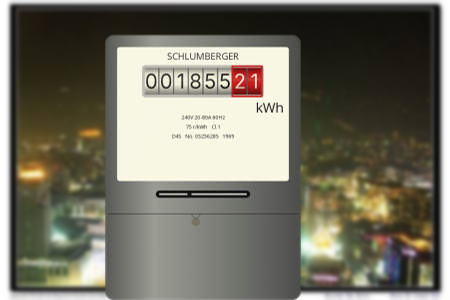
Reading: 1855.21 kWh
